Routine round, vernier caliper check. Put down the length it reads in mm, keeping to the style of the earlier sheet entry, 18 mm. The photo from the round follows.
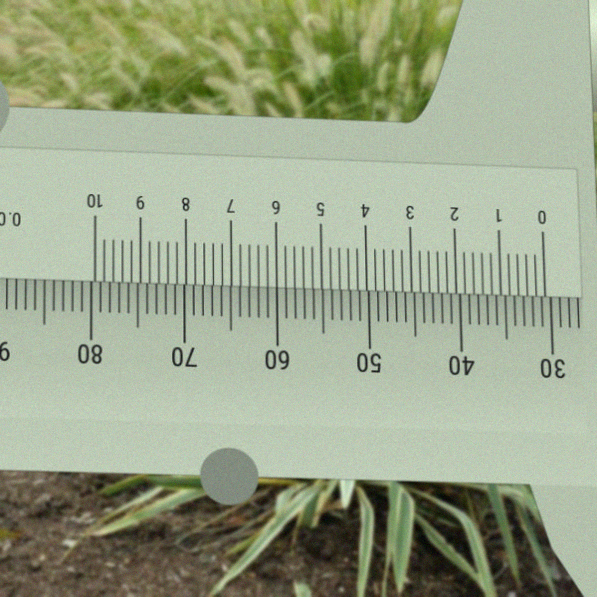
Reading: 30.6 mm
